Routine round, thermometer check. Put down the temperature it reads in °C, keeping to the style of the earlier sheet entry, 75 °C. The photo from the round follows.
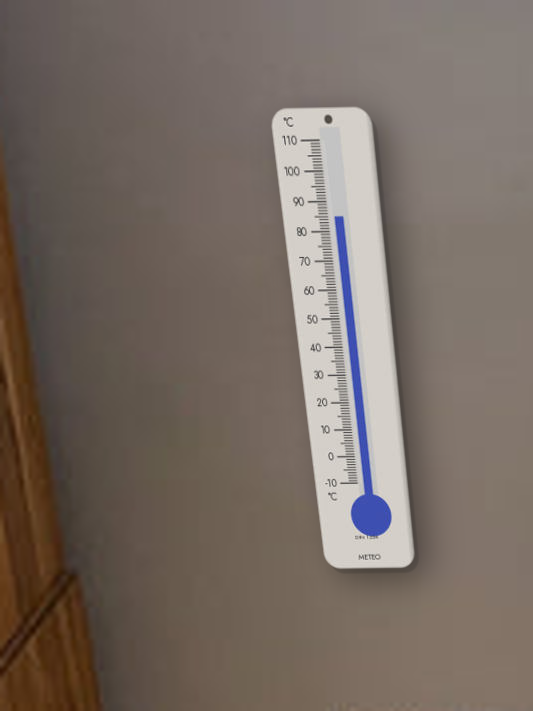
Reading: 85 °C
